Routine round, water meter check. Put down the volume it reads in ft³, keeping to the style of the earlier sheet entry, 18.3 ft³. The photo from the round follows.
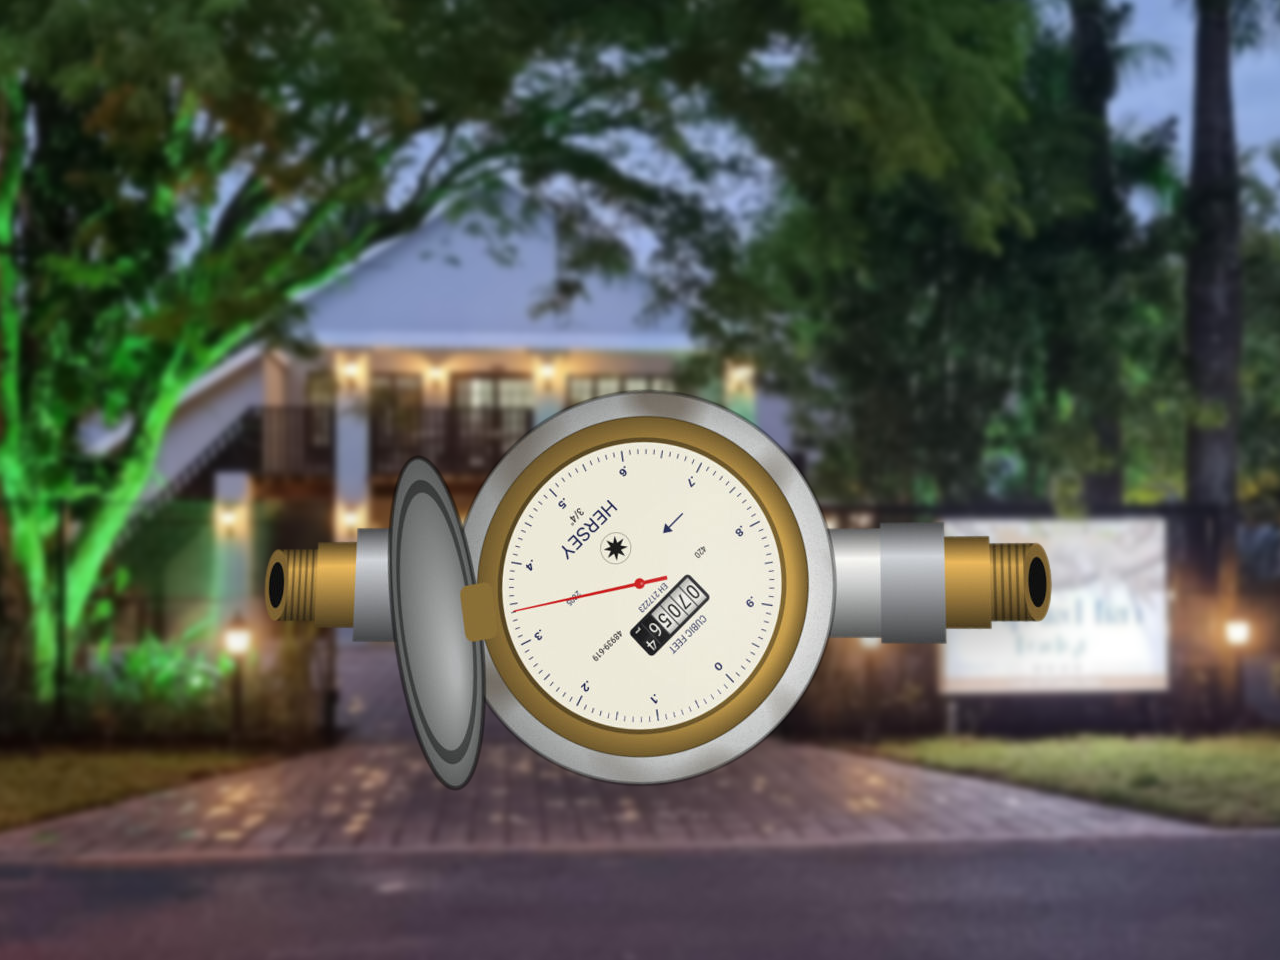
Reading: 70564.34 ft³
